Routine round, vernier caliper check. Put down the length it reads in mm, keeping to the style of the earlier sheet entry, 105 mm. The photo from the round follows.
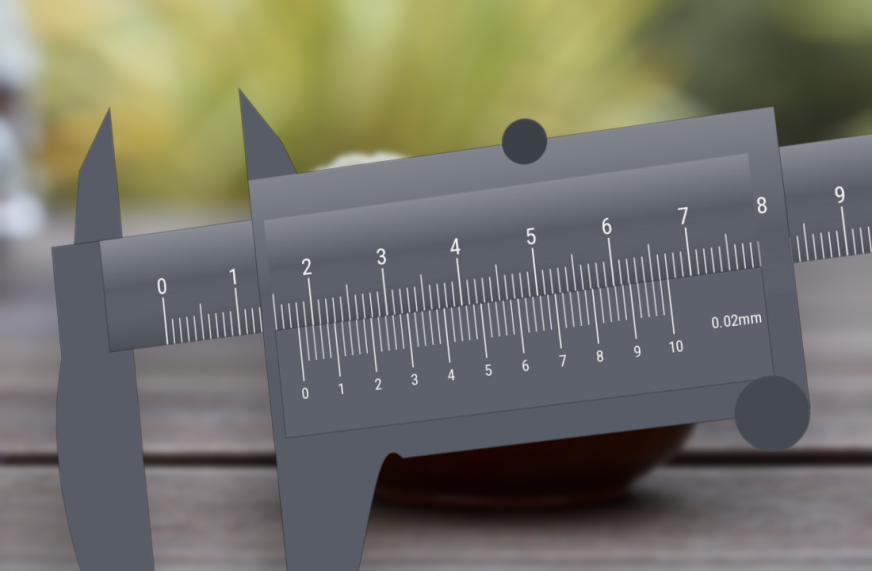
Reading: 18.0 mm
